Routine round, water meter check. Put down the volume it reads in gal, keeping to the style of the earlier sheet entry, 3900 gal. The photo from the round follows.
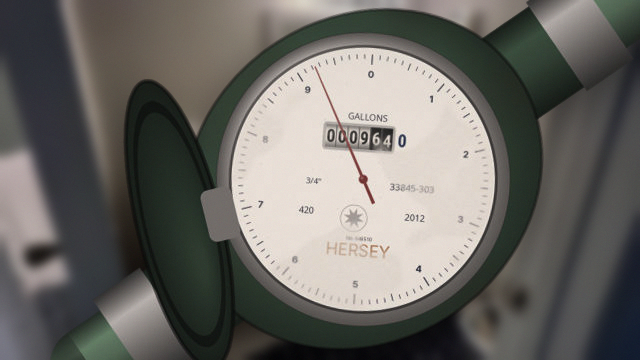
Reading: 9639.2 gal
